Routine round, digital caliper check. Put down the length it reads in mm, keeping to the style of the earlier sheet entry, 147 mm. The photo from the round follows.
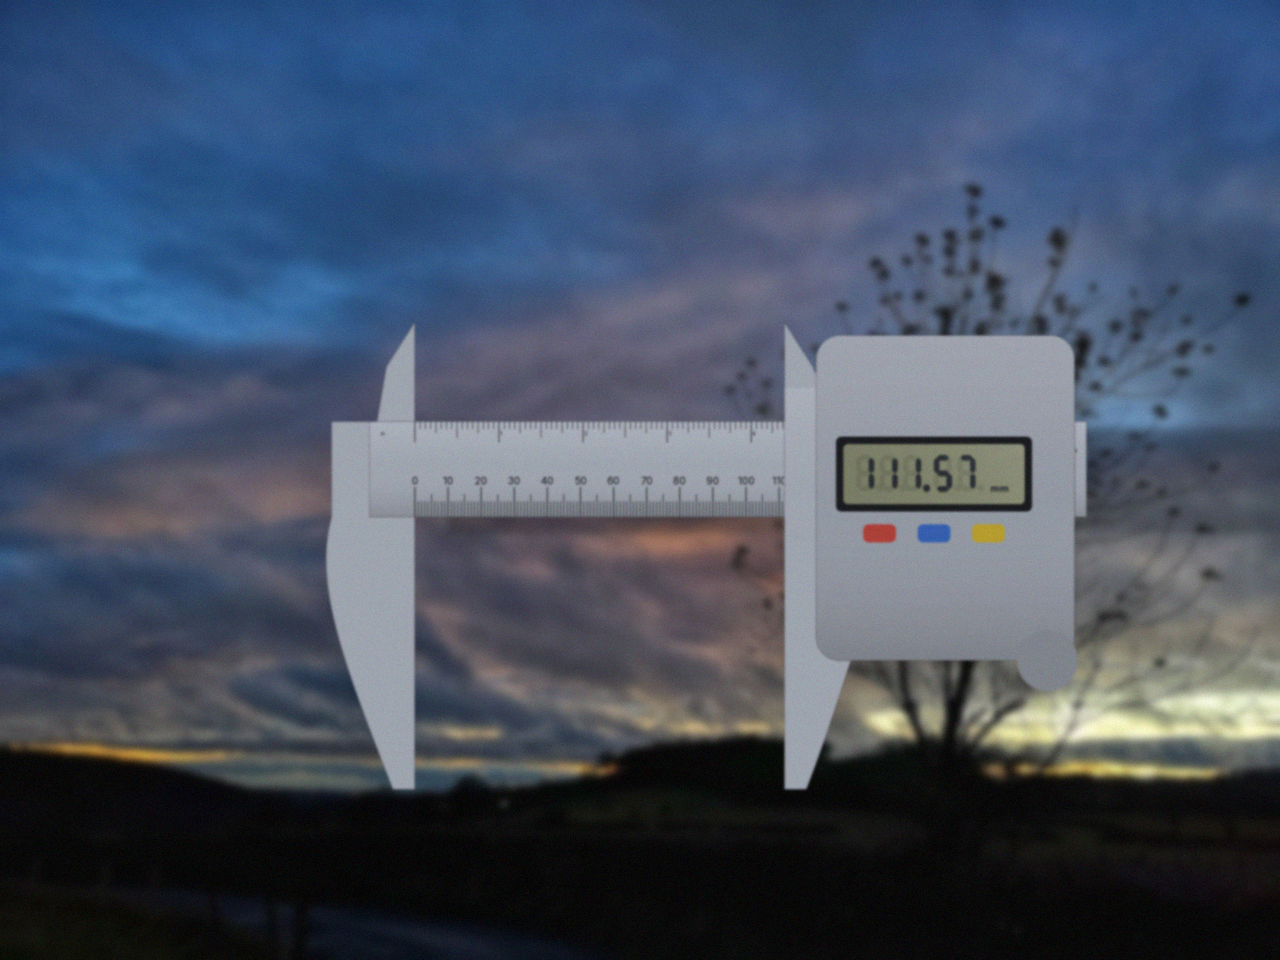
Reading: 111.57 mm
